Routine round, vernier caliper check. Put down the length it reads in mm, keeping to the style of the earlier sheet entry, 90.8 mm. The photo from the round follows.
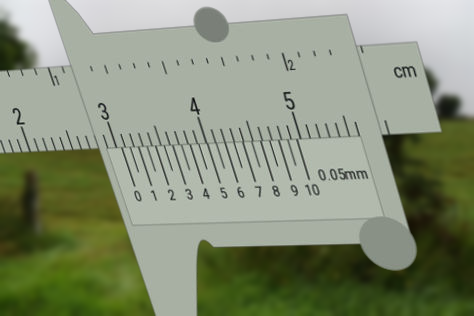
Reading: 30.6 mm
